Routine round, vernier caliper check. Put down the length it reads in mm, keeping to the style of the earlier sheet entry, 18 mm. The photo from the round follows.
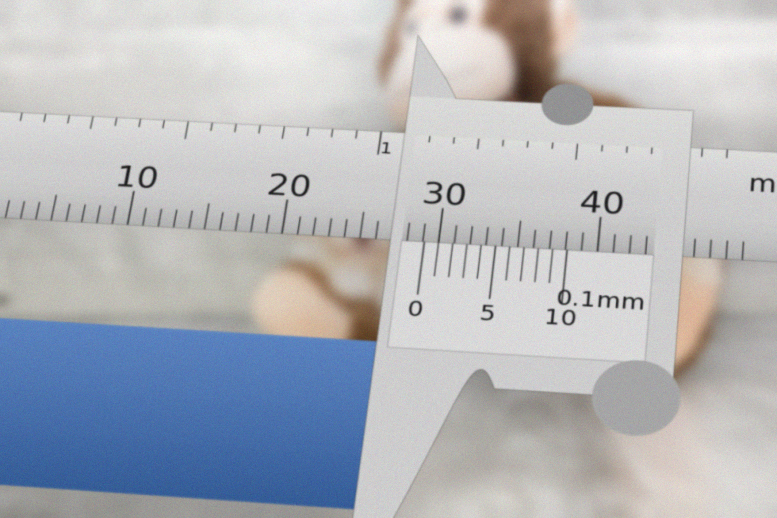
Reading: 29.1 mm
